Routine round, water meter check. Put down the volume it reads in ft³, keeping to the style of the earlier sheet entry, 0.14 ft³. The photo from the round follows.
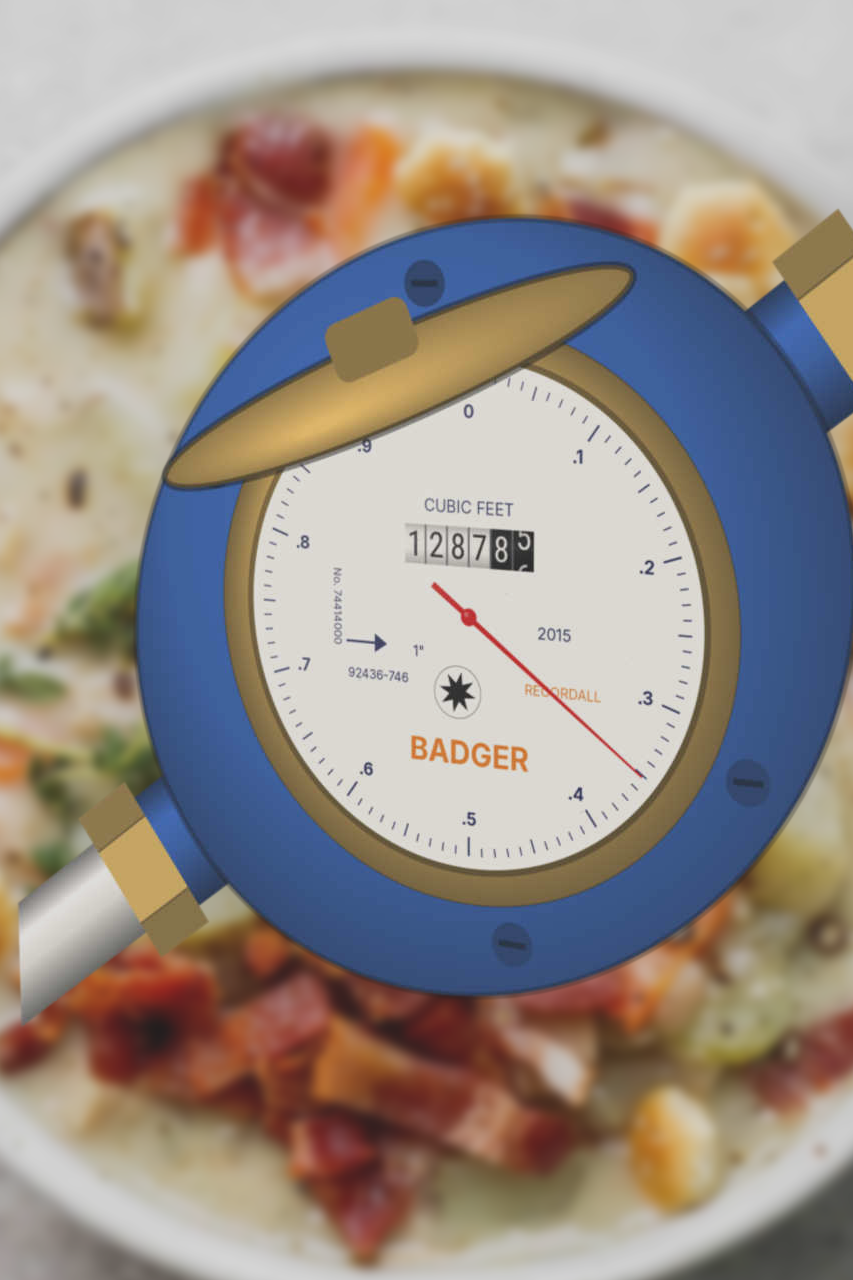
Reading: 128785.35 ft³
